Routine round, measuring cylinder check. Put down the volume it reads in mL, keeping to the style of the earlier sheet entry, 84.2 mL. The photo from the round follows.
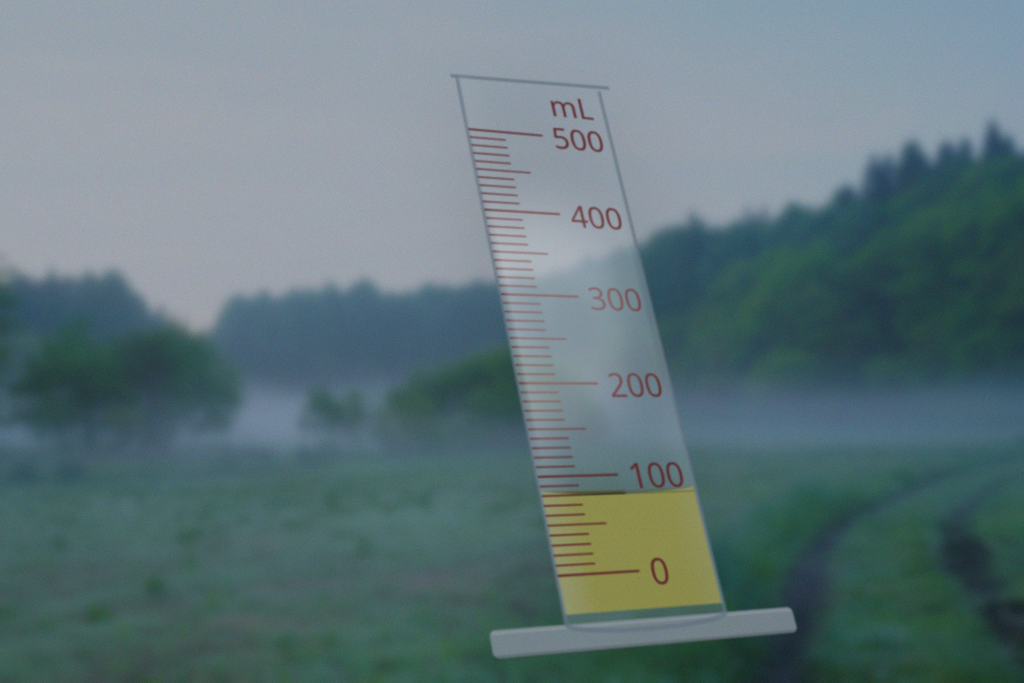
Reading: 80 mL
